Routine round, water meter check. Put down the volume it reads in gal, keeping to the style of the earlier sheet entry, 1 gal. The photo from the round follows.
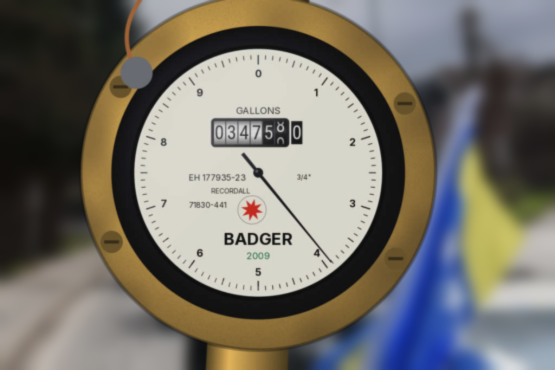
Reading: 347583.9 gal
